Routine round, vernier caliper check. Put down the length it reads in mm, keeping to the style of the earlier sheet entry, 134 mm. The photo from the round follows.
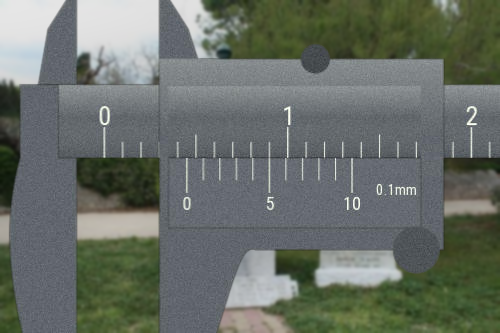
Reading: 4.5 mm
